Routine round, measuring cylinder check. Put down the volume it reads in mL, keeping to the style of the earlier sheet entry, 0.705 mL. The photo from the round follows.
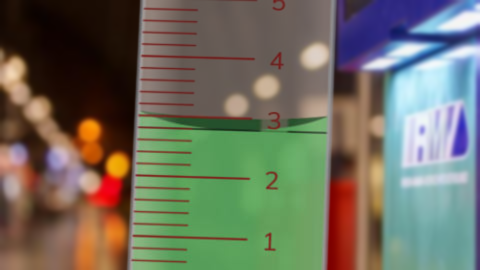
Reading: 2.8 mL
